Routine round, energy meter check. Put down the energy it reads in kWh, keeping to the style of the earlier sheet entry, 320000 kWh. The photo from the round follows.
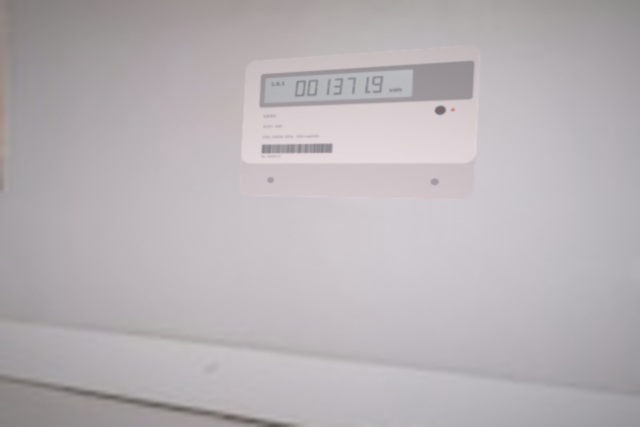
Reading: 1371.9 kWh
